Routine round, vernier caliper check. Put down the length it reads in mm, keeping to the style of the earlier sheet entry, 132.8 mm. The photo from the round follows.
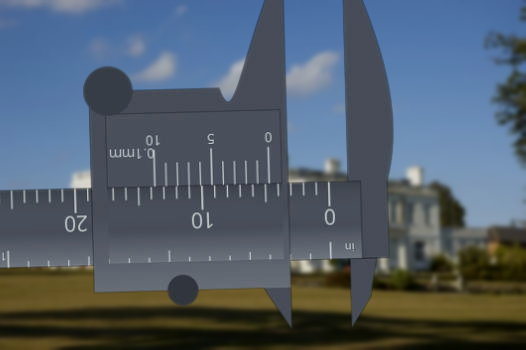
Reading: 4.7 mm
